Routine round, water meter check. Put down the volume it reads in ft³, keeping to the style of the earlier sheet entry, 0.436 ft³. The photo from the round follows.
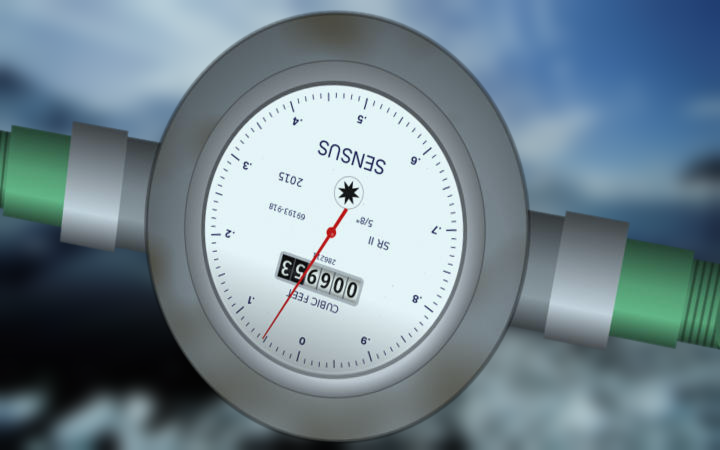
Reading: 6953.05 ft³
